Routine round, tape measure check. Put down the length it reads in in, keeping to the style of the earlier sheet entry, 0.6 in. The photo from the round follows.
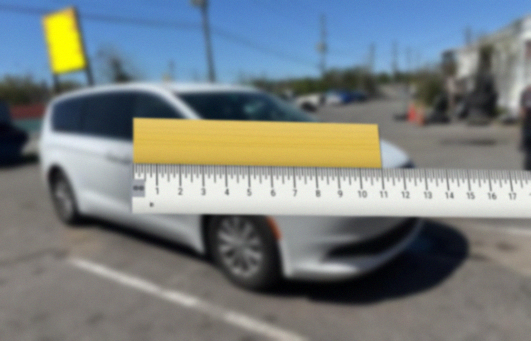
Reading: 11 in
